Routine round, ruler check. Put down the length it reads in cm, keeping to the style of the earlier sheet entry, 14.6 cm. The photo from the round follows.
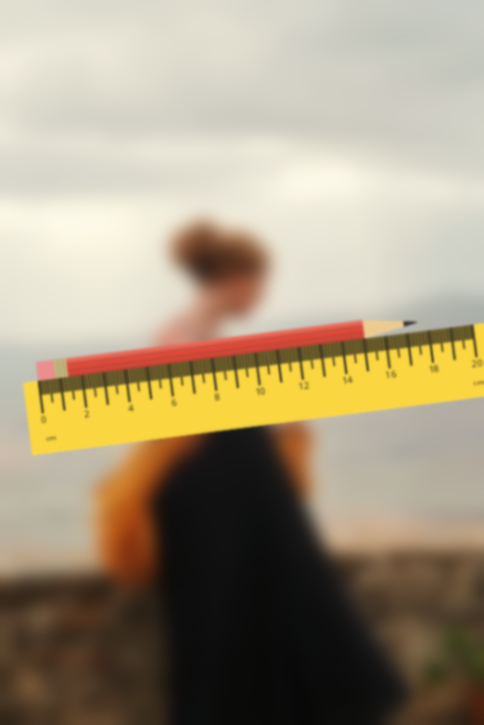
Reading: 17.5 cm
